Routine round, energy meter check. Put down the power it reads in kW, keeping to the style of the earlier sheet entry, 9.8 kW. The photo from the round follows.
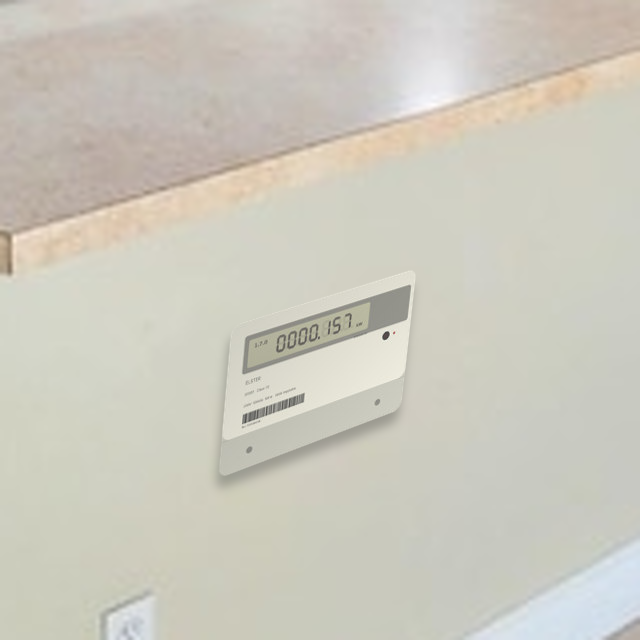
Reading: 0.157 kW
